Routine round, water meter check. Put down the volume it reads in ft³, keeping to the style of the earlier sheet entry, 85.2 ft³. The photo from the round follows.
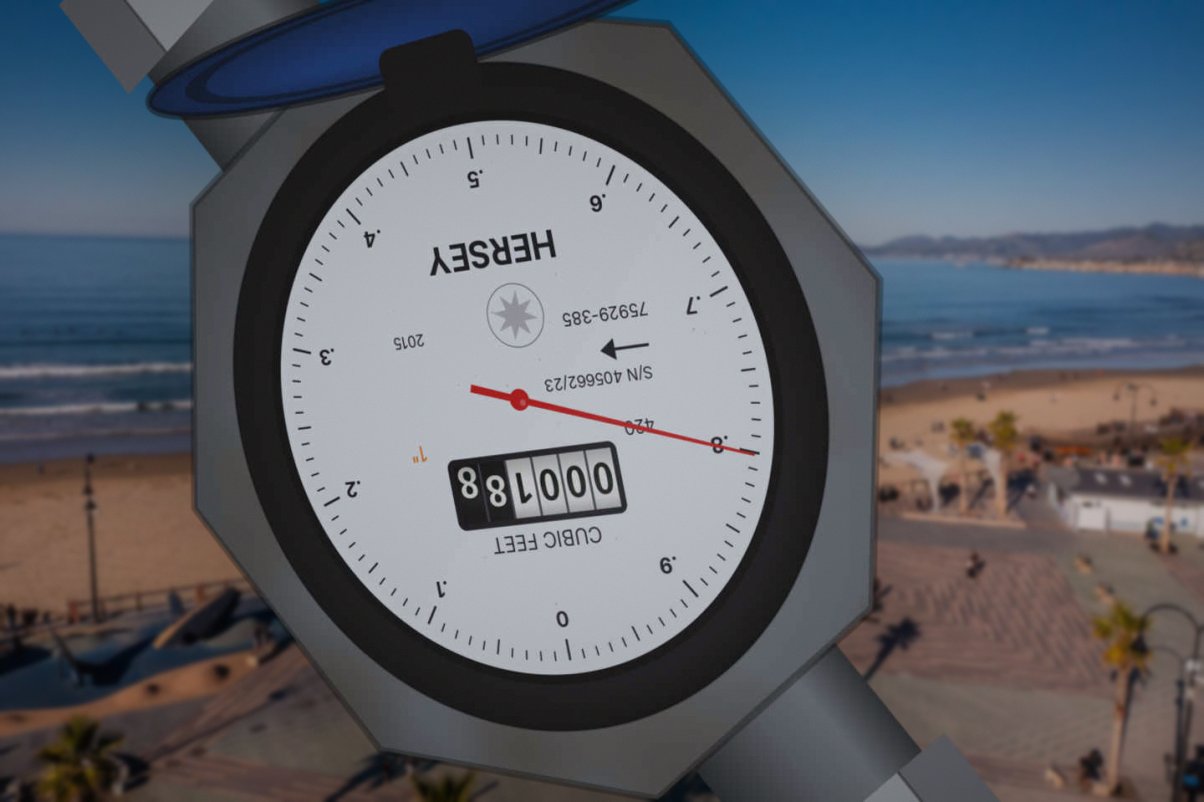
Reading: 187.80 ft³
